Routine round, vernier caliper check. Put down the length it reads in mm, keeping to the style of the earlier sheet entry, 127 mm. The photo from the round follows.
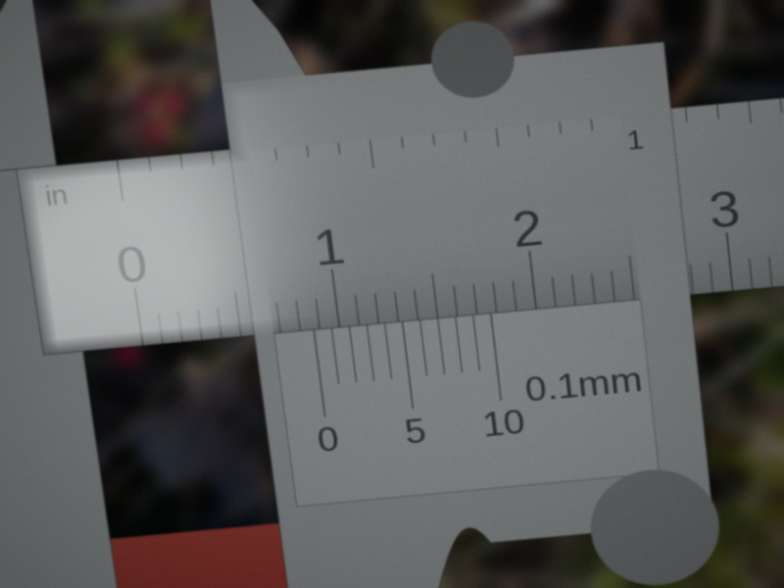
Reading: 8.7 mm
